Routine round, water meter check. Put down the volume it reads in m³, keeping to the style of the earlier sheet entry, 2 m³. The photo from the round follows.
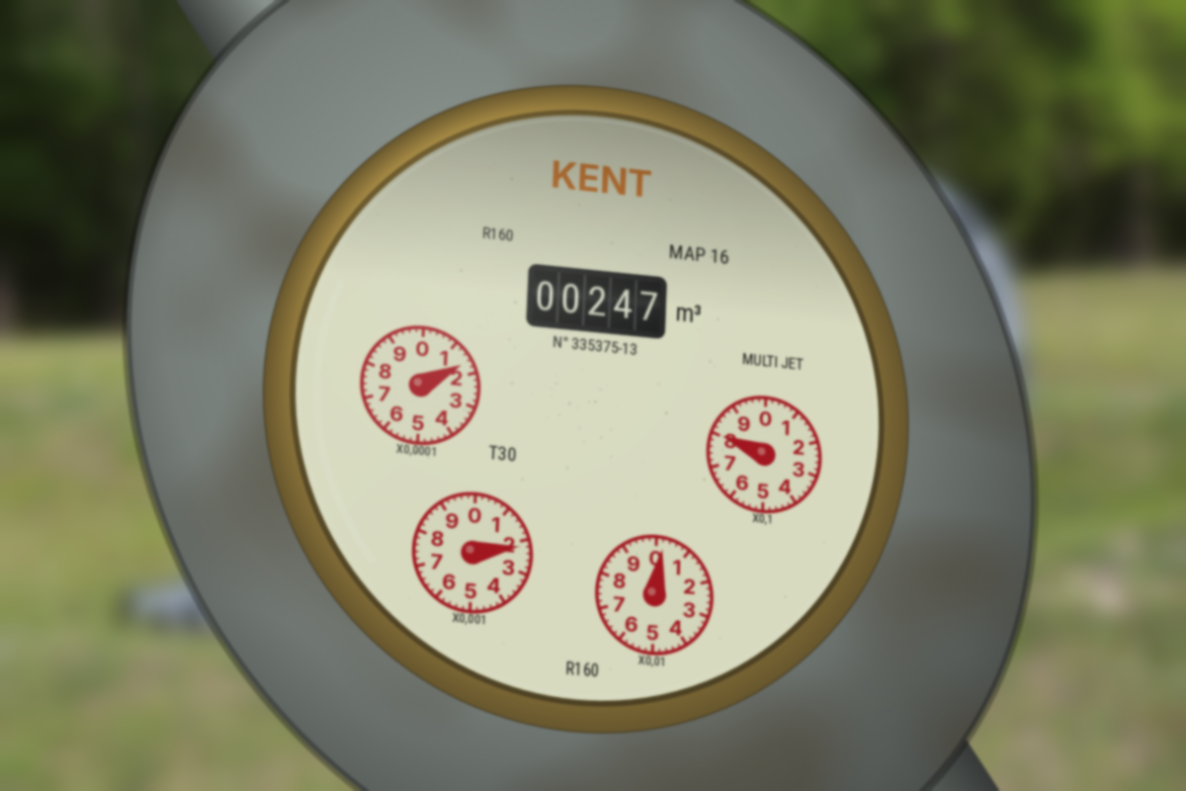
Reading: 247.8021 m³
